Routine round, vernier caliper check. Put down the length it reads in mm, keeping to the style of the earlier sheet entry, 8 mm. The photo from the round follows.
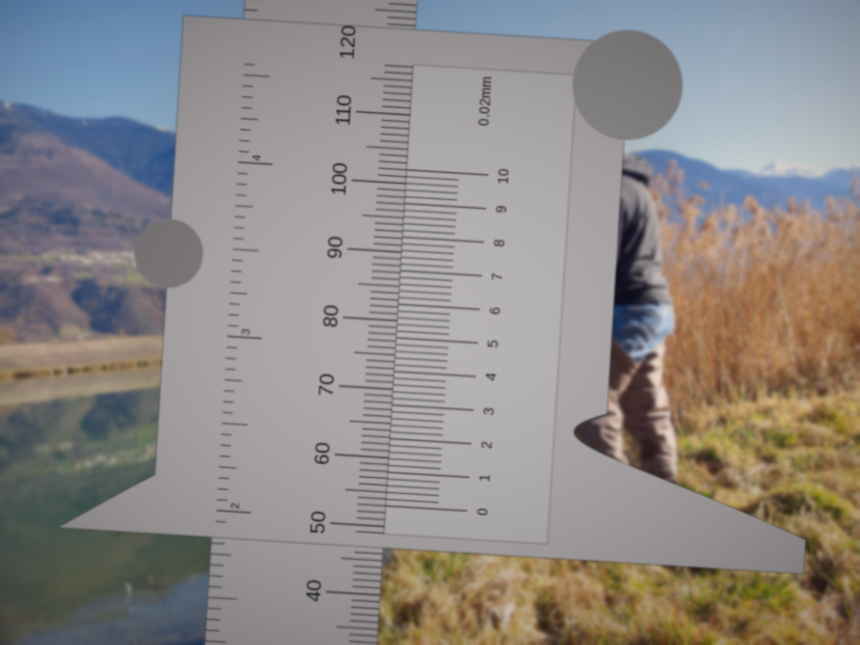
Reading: 53.0 mm
